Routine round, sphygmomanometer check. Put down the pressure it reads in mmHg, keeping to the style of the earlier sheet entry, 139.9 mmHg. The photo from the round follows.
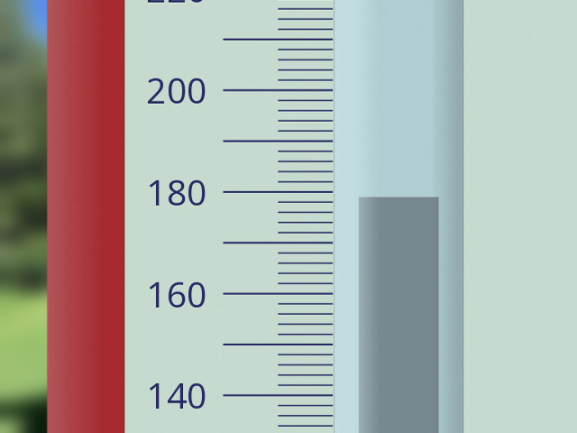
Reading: 179 mmHg
